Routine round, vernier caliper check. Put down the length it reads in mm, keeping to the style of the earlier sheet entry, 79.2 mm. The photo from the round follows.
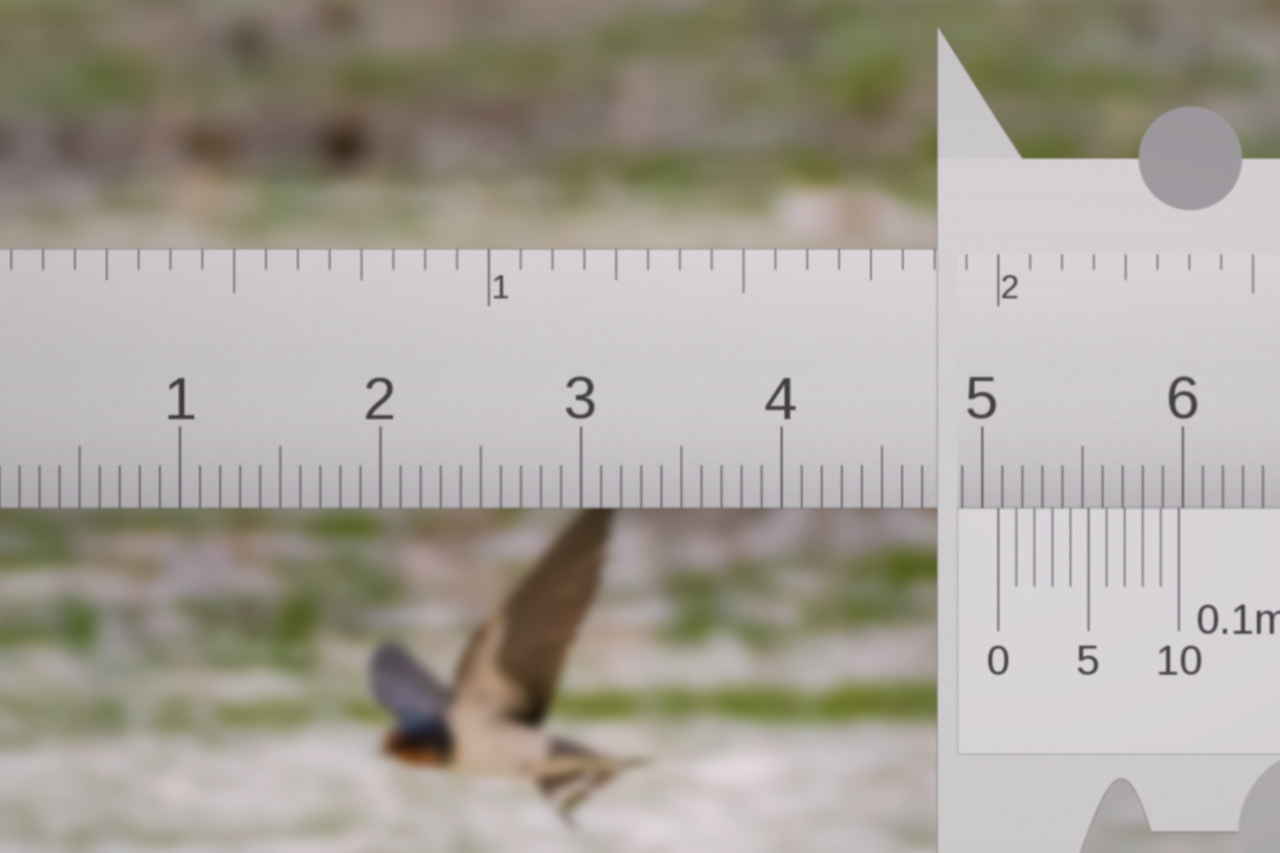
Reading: 50.8 mm
